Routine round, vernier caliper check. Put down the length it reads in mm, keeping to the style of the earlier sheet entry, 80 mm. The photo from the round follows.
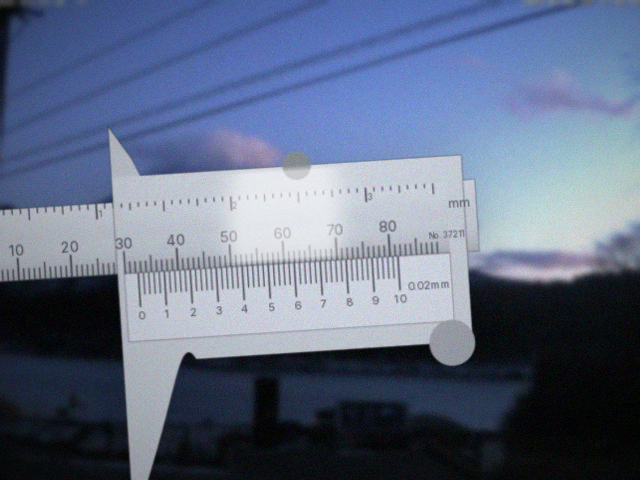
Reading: 32.5 mm
